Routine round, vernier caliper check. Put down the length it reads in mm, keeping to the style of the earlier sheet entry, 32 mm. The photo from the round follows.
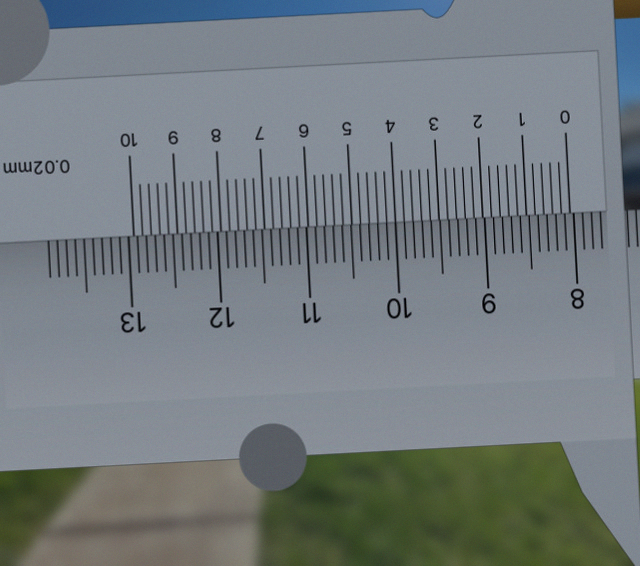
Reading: 80.4 mm
